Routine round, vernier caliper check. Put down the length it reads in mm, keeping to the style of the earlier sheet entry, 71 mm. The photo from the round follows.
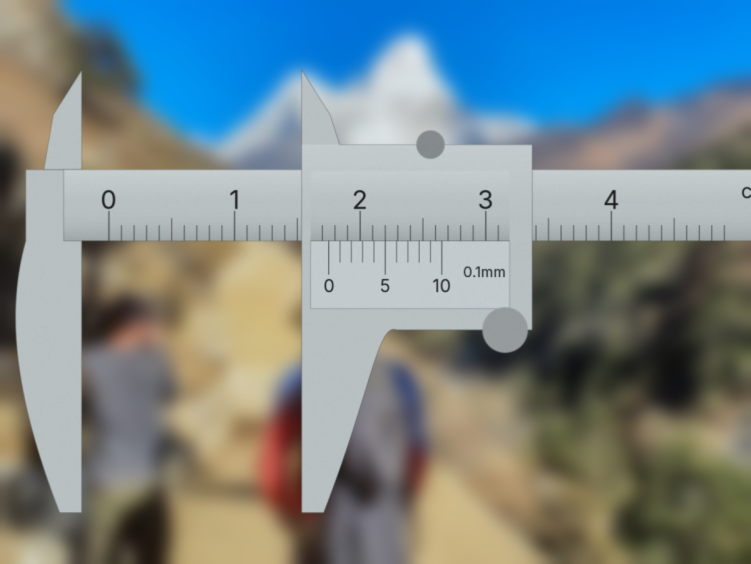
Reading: 17.5 mm
